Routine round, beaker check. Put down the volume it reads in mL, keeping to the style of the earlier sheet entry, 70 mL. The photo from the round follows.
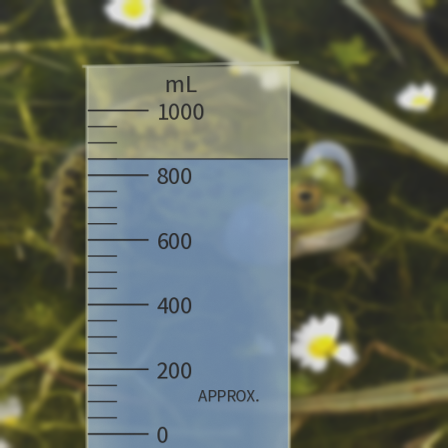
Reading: 850 mL
